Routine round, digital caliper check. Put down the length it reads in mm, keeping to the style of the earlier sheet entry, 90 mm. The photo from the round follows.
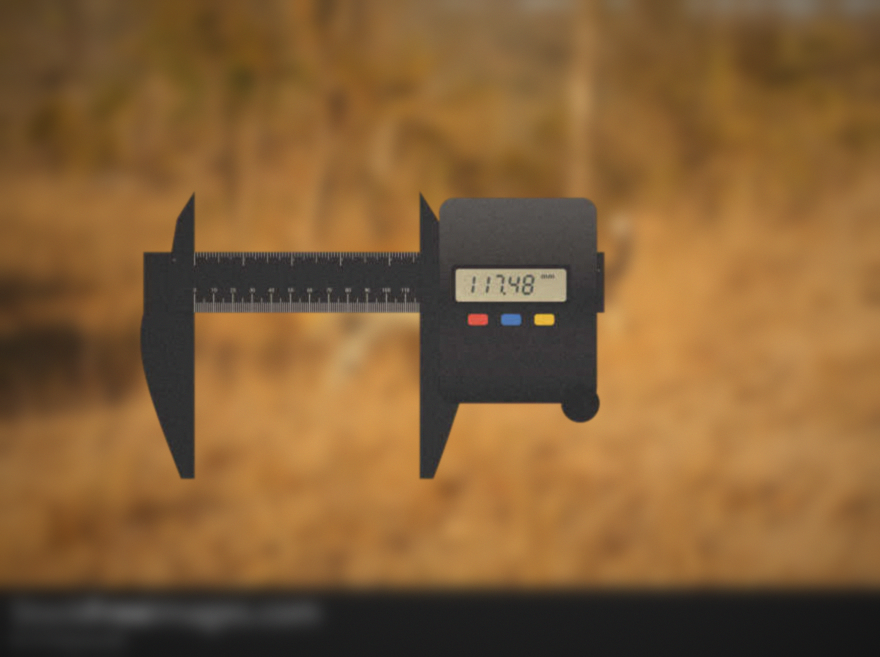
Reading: 117.48 mm
